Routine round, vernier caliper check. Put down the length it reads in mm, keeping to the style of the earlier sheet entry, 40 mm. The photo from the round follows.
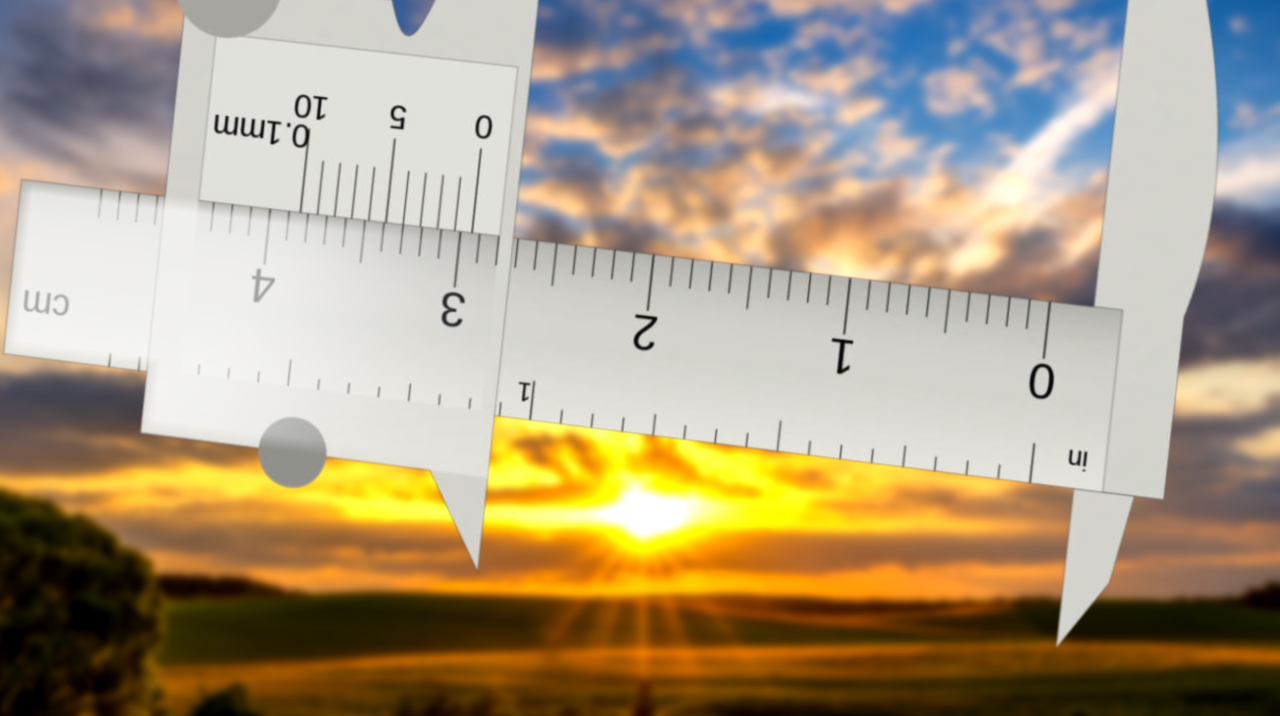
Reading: 29.4 mm
